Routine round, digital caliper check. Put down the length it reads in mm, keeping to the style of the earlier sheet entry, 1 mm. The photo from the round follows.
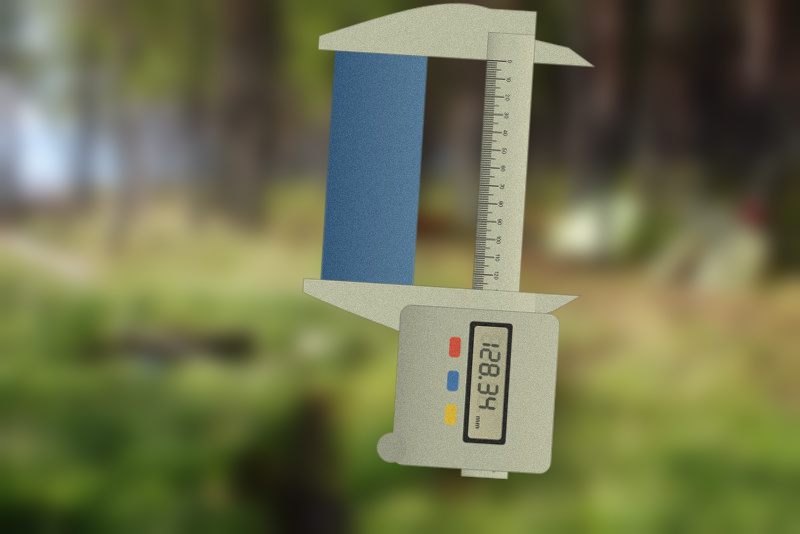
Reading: 128.34 mm
